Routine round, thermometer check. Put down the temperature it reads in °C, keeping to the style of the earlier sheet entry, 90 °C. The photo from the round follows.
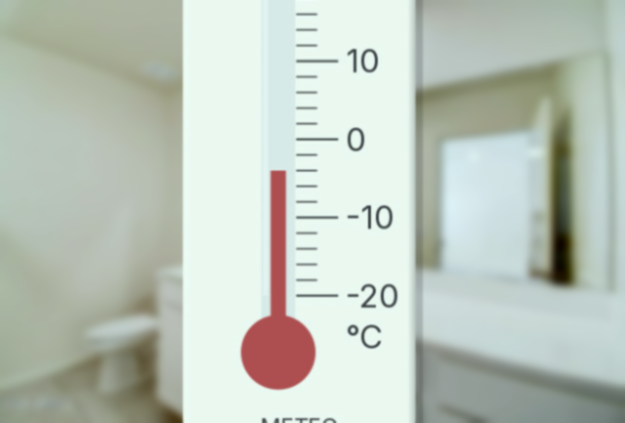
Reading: -4 °C
